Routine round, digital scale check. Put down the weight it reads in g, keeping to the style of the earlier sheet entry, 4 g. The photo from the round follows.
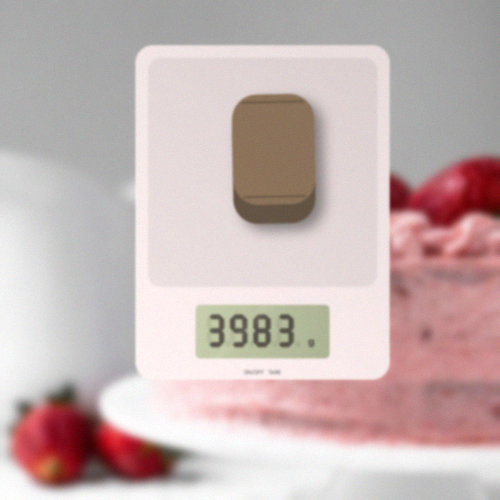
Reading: 3983 g
